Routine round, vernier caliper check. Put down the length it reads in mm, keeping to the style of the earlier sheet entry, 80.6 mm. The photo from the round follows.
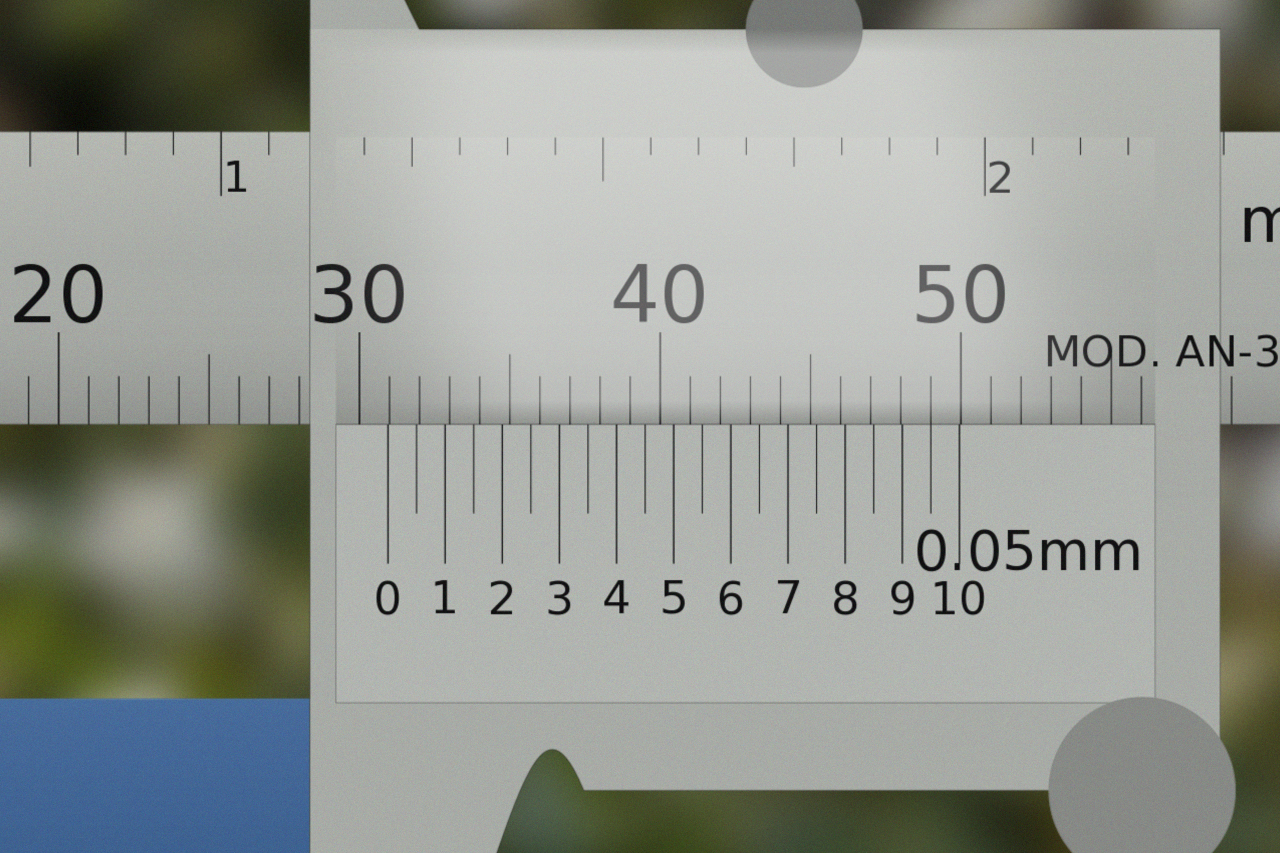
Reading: 30.95 mm
